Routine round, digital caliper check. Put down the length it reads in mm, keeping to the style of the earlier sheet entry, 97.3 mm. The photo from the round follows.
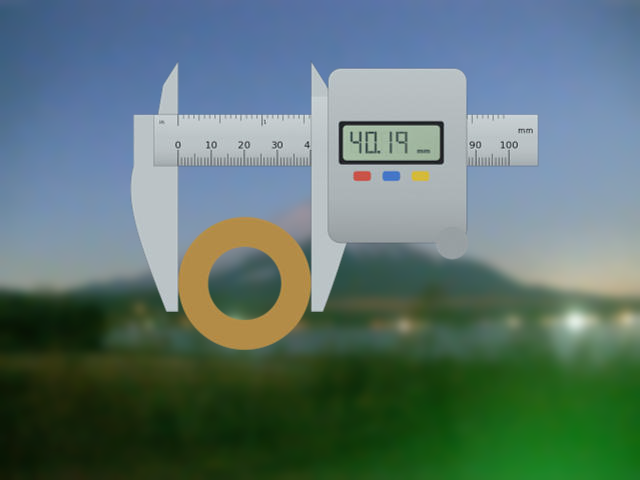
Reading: 40.19 mm
